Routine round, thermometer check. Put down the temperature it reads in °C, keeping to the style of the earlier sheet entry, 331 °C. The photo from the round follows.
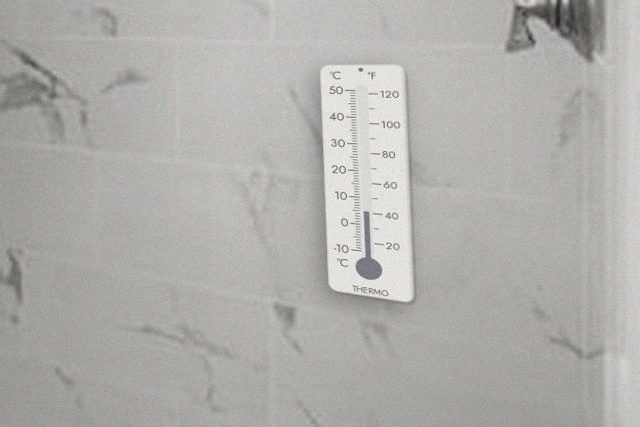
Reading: 5 °C
